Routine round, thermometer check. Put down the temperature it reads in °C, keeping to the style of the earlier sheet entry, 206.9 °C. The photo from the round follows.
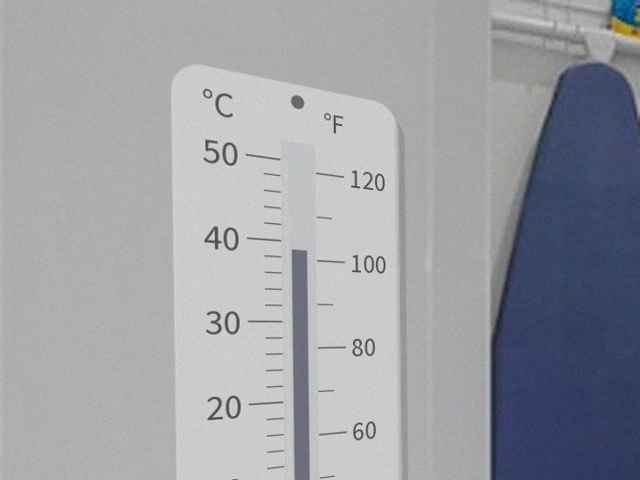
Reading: 39 °C
